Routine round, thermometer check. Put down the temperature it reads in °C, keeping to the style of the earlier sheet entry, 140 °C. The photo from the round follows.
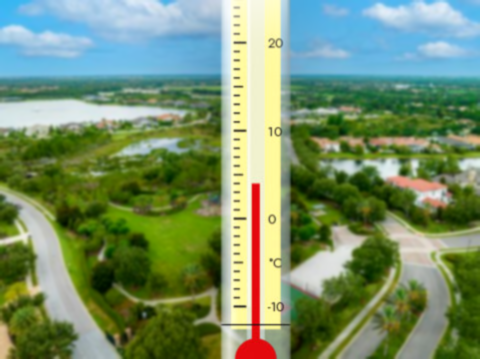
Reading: 4 °C
